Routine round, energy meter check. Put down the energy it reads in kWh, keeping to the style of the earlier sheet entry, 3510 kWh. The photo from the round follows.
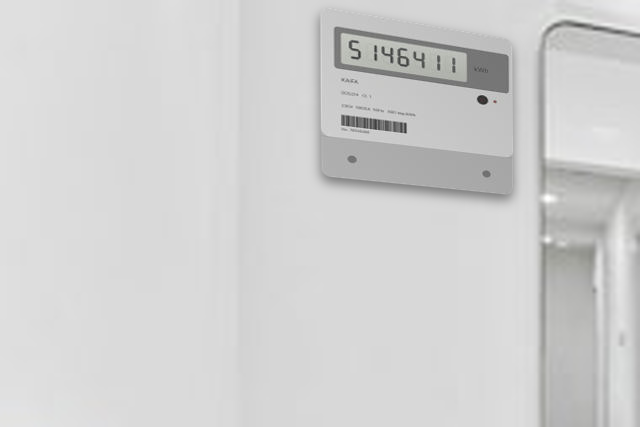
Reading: 5146411 kWh
